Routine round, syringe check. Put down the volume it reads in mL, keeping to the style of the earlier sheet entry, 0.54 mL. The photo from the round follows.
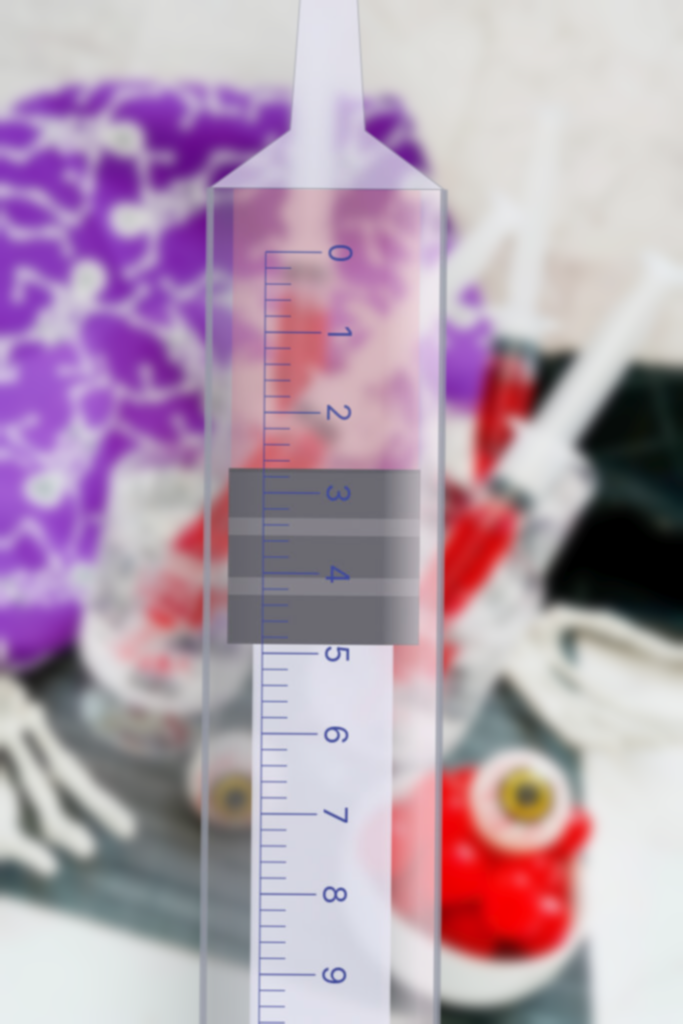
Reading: 2.7 mL
